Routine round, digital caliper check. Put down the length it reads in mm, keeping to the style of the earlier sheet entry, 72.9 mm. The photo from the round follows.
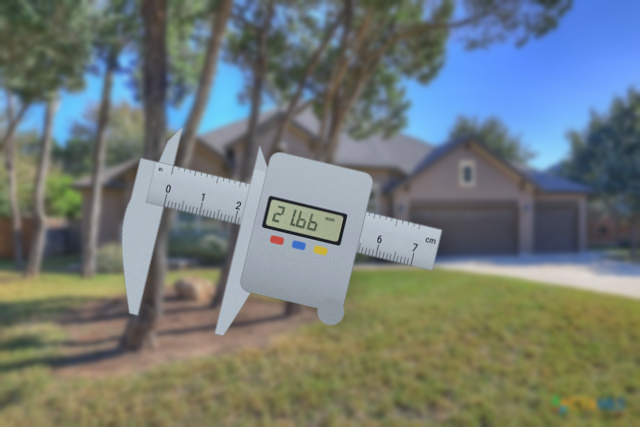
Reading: 21.66 mm
